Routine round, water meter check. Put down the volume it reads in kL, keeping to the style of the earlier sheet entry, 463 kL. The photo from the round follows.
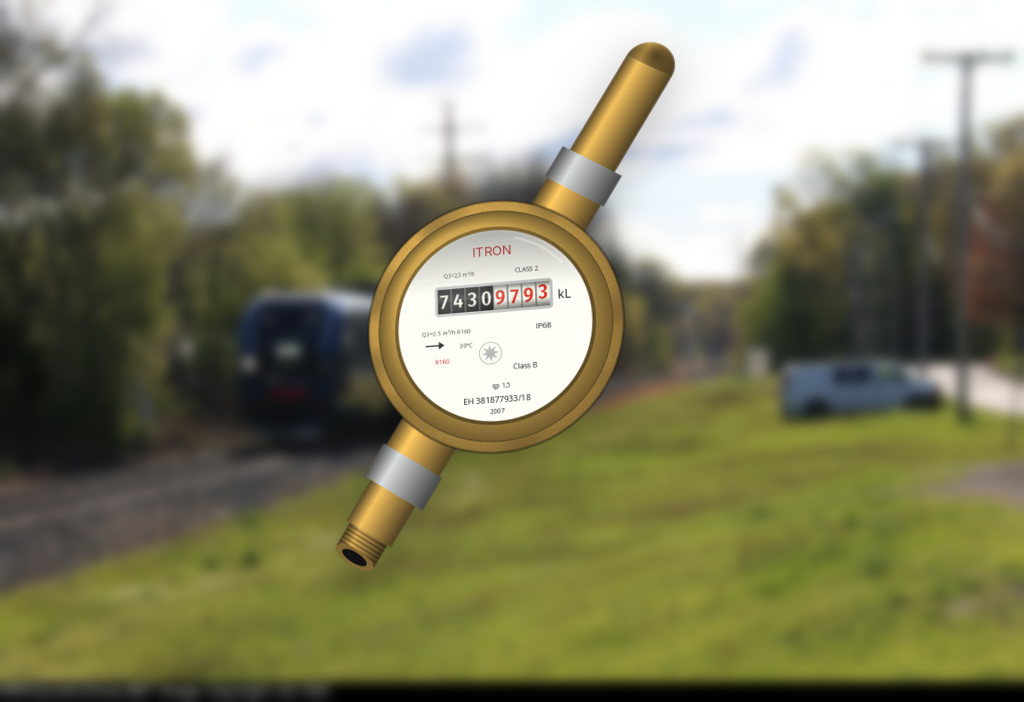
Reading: 7430.9793 kL
